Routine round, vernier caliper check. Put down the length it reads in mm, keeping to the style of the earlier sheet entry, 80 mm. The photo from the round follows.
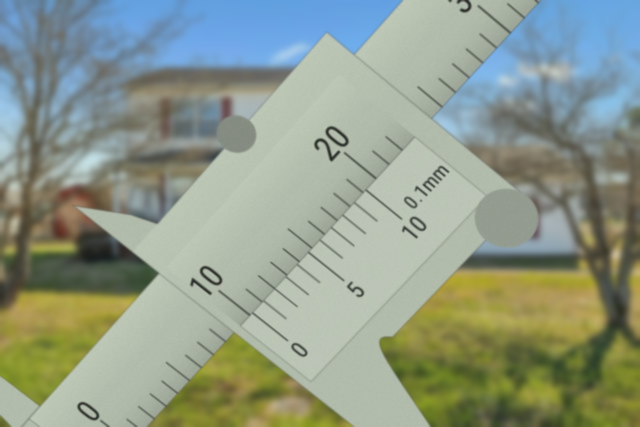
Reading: 10.2 mm
